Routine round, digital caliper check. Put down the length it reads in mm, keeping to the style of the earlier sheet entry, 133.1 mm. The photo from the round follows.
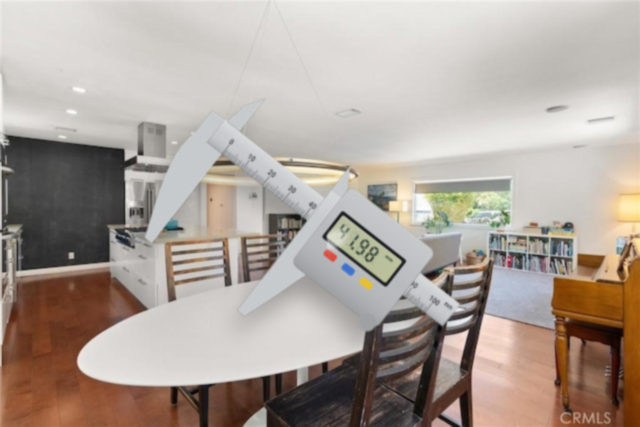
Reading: 41.98 mm
